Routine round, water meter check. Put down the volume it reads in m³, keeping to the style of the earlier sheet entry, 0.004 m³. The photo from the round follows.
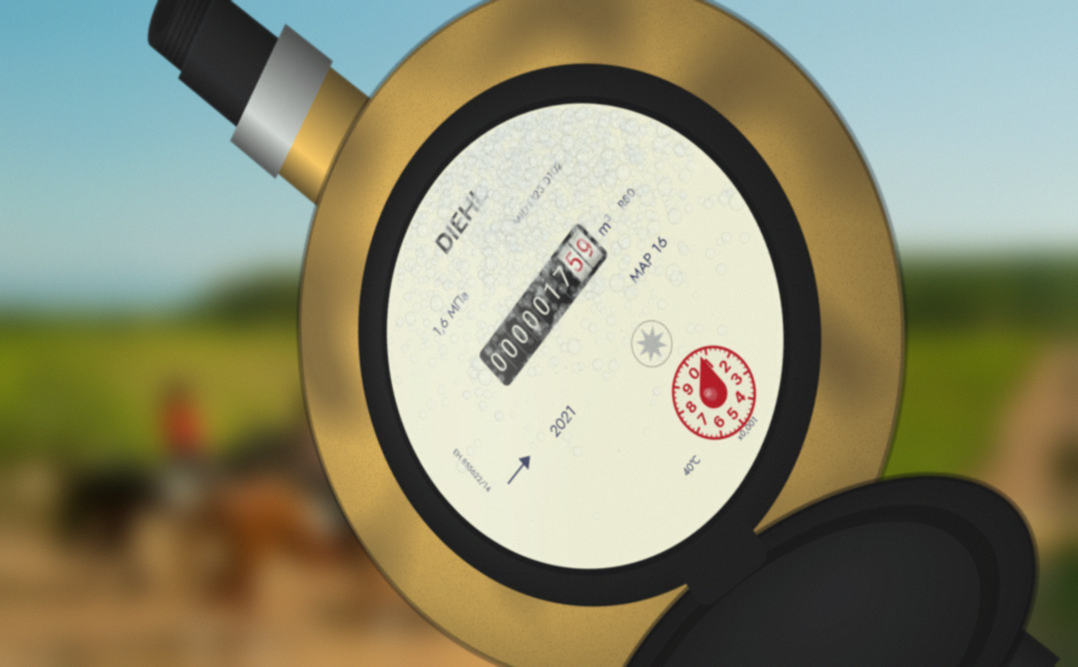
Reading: 17.590 m³
